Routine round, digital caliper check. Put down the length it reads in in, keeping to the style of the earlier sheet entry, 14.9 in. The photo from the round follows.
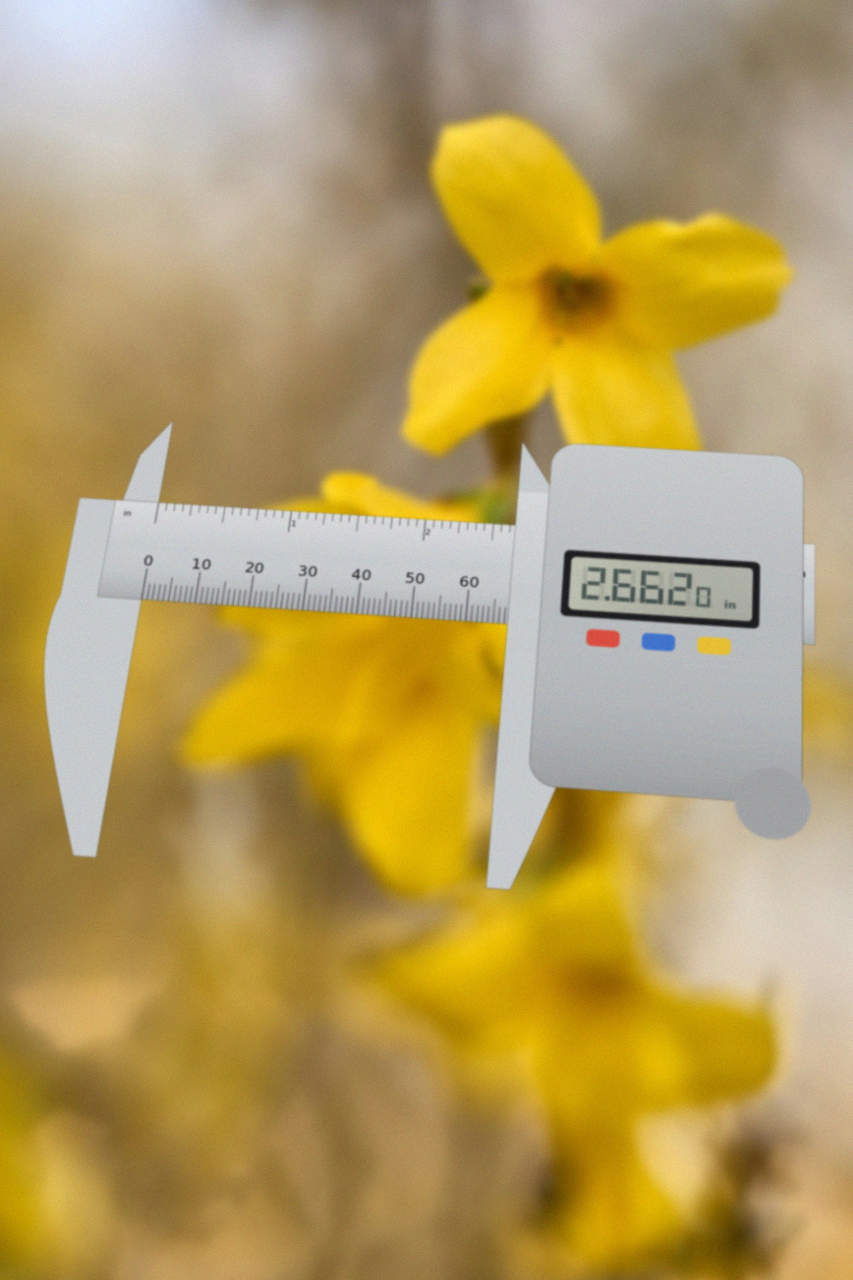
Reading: 2.6620 in
